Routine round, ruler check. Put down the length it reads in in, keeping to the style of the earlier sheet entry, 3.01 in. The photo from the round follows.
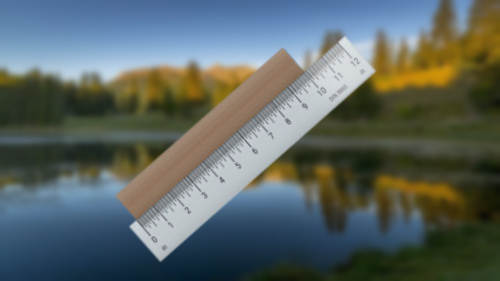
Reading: 10 in
